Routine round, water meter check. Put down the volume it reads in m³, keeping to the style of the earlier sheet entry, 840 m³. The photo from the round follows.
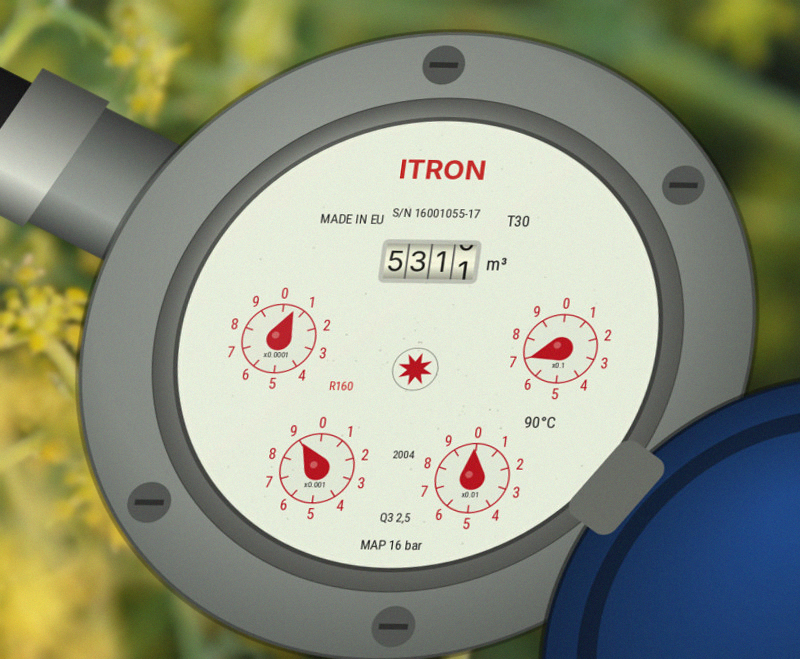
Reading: 5310.6990 m³
